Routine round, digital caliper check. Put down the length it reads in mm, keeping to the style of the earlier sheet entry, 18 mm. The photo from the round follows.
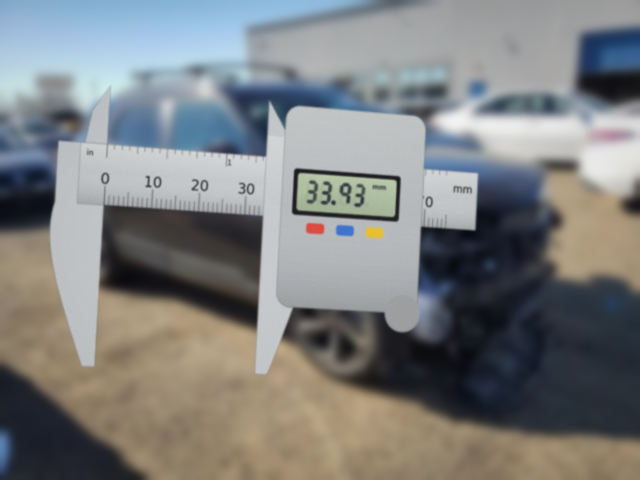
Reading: 33.93 mm
